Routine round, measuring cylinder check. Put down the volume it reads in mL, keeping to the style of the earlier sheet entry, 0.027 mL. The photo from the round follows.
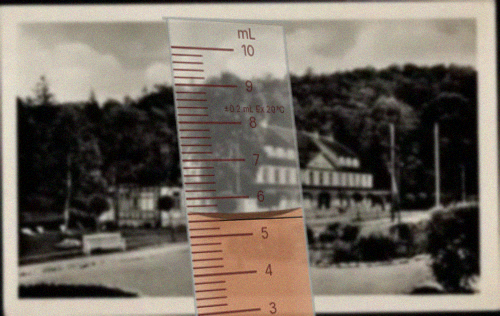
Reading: 5.4 mL
